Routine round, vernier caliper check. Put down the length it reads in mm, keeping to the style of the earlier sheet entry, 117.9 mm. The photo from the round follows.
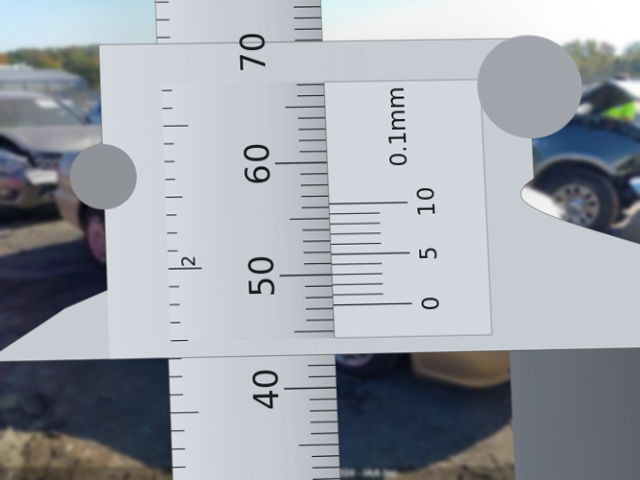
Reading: 47.3 mm
